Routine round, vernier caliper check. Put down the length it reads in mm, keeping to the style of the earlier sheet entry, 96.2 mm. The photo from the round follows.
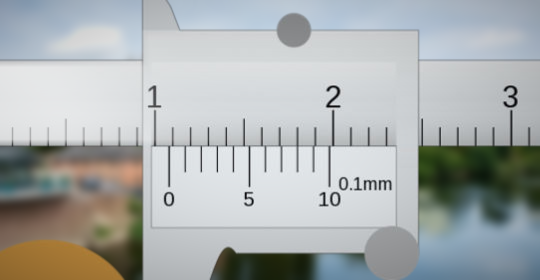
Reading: 10.8 mm
